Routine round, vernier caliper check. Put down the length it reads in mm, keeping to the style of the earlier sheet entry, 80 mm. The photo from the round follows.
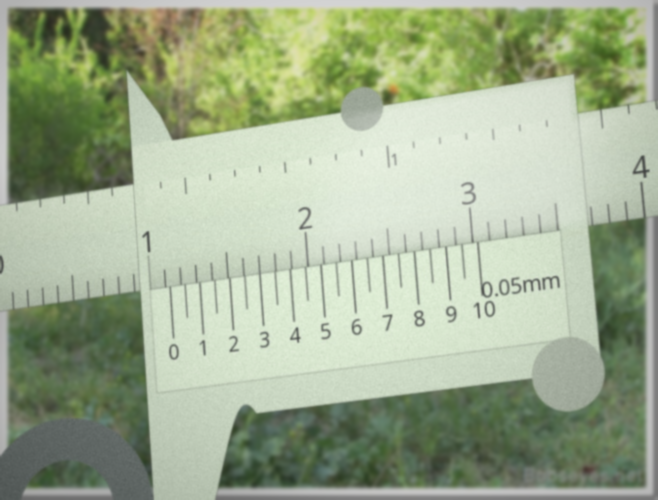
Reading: 11.3 mm
